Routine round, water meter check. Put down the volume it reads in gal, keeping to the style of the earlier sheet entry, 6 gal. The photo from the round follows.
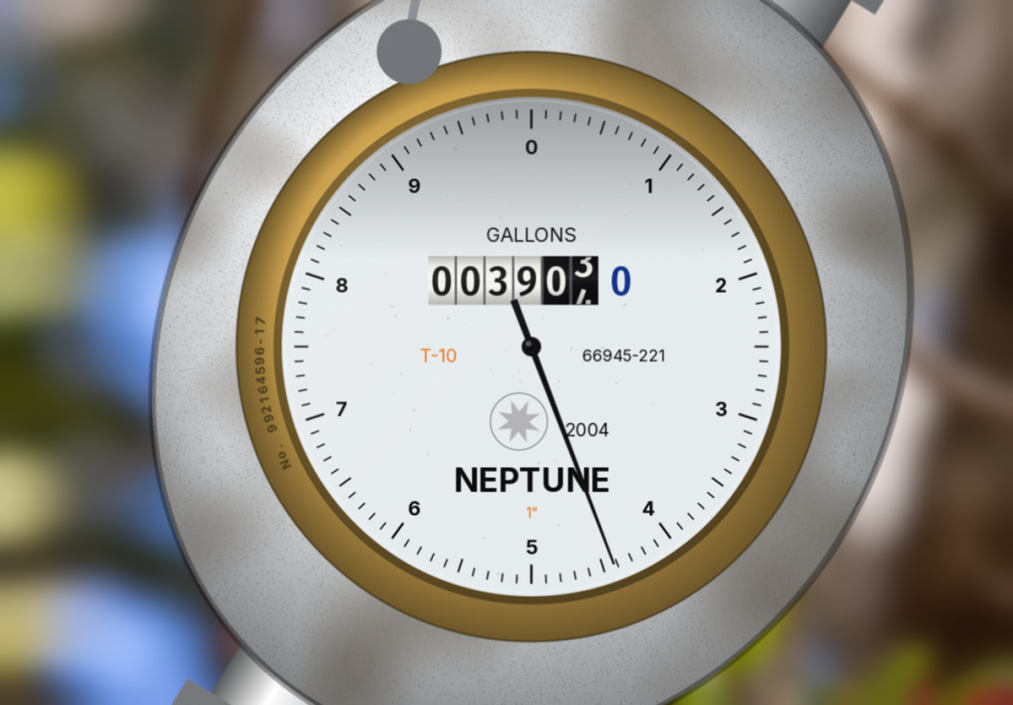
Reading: 39034.4 gal
